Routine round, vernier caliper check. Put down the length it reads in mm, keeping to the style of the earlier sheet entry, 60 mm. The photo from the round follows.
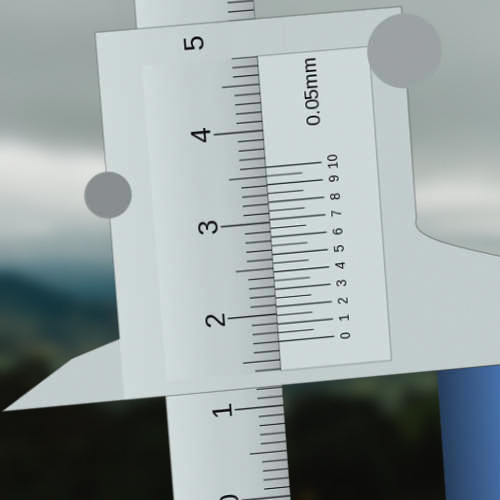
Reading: 17.0 mm
